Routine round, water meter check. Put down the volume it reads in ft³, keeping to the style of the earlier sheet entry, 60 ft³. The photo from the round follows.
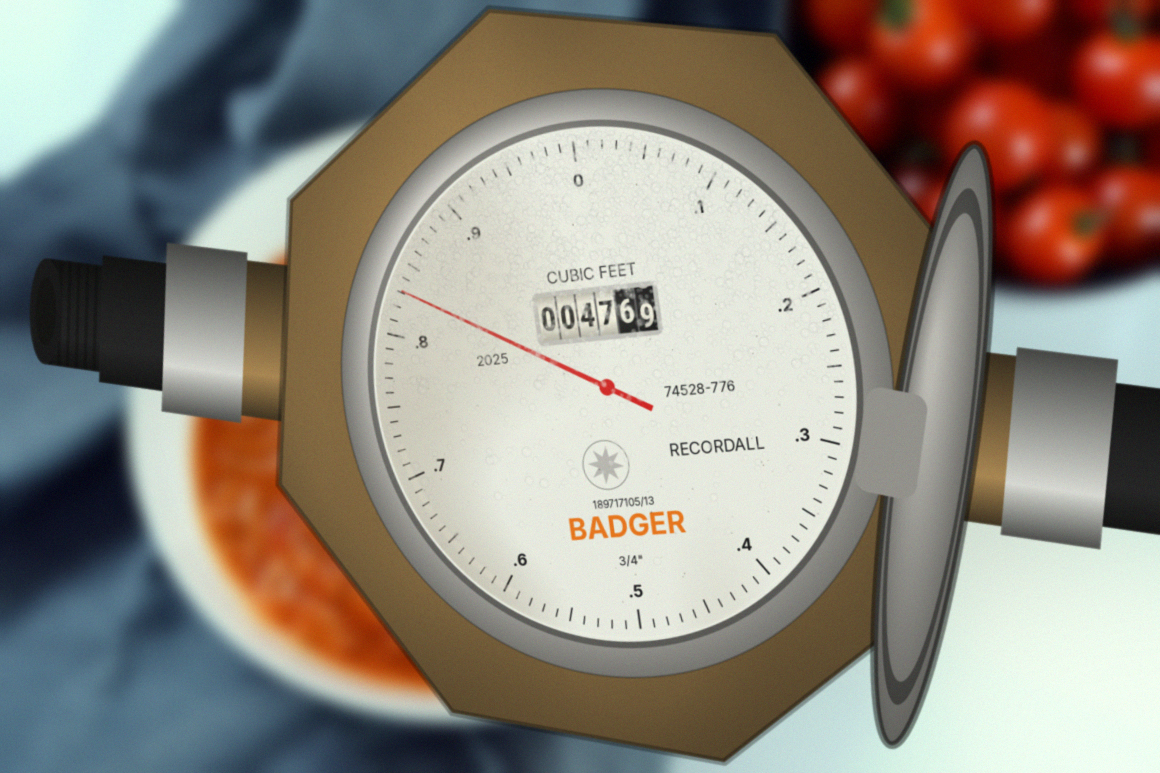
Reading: 4768.83 ft³
